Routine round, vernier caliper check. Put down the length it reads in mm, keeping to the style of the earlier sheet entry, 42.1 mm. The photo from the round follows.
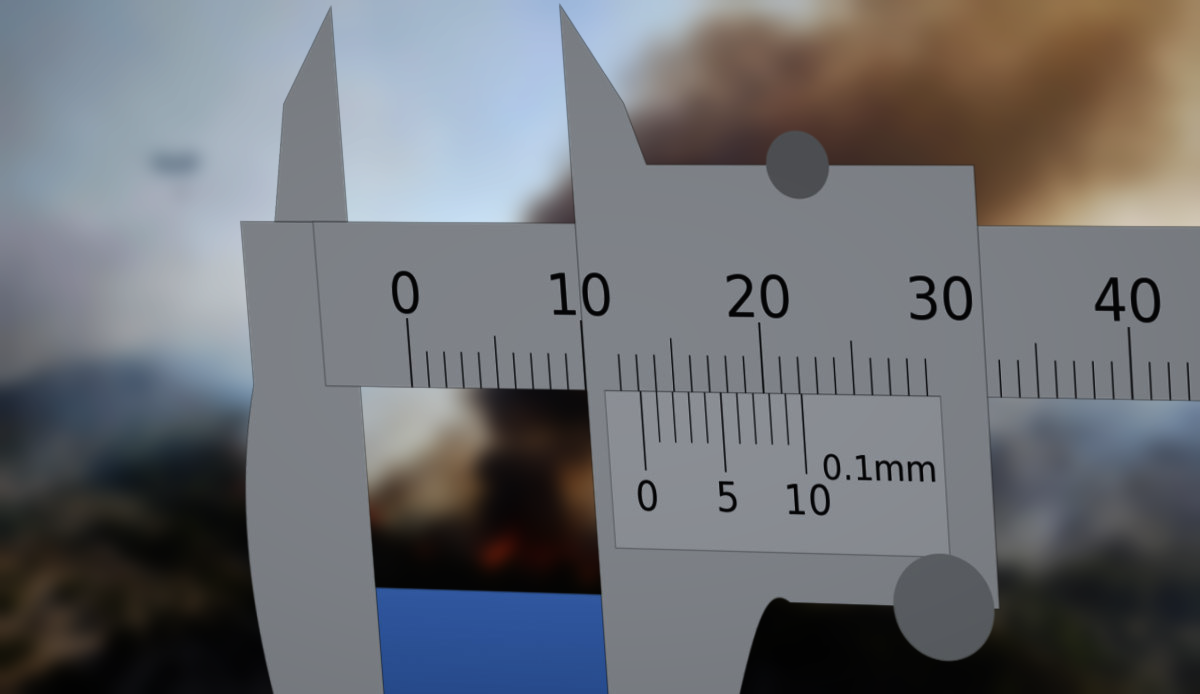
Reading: 13.1 mm
